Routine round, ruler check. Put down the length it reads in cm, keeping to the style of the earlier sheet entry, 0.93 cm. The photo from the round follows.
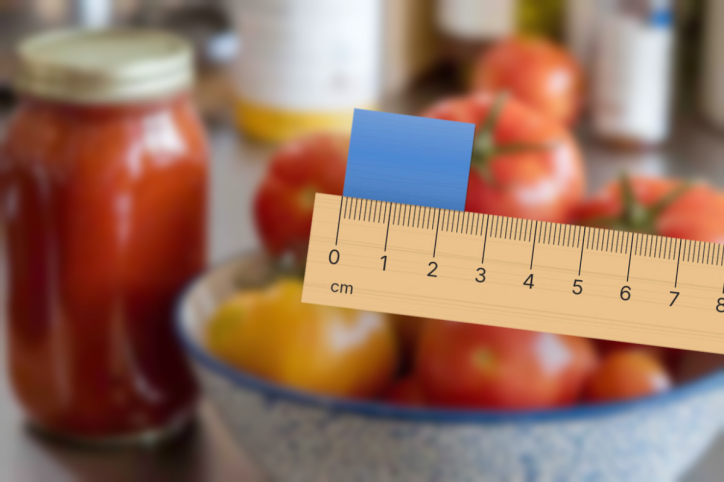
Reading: 2.5 cm
